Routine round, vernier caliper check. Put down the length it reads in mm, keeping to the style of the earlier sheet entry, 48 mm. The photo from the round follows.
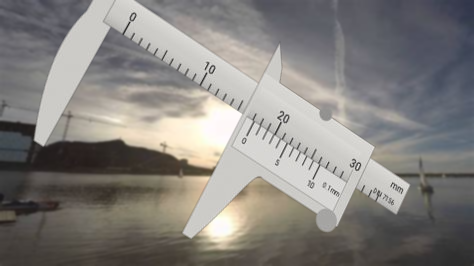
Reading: 17.2 mm
